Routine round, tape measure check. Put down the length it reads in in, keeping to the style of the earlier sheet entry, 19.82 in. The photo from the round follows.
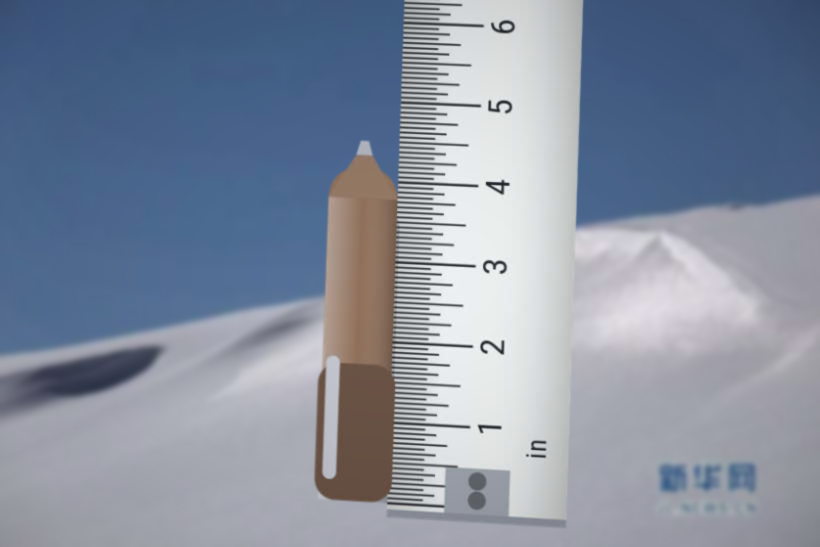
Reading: 4.5 in
